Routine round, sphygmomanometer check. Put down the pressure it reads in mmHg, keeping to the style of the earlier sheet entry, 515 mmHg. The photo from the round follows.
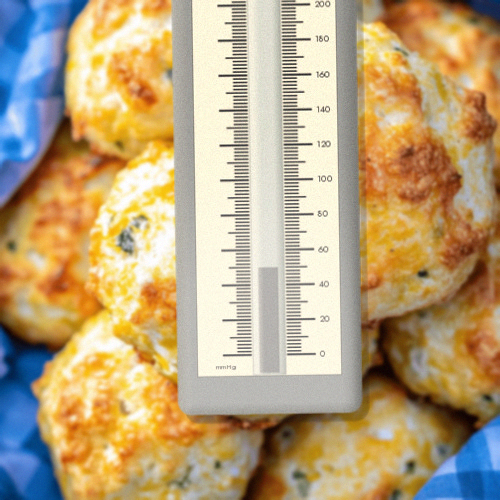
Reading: 50 mmHg
